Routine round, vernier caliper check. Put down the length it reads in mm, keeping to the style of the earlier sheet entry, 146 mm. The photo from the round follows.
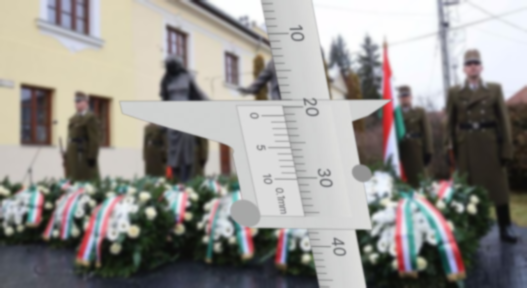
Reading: 21.2 mm
